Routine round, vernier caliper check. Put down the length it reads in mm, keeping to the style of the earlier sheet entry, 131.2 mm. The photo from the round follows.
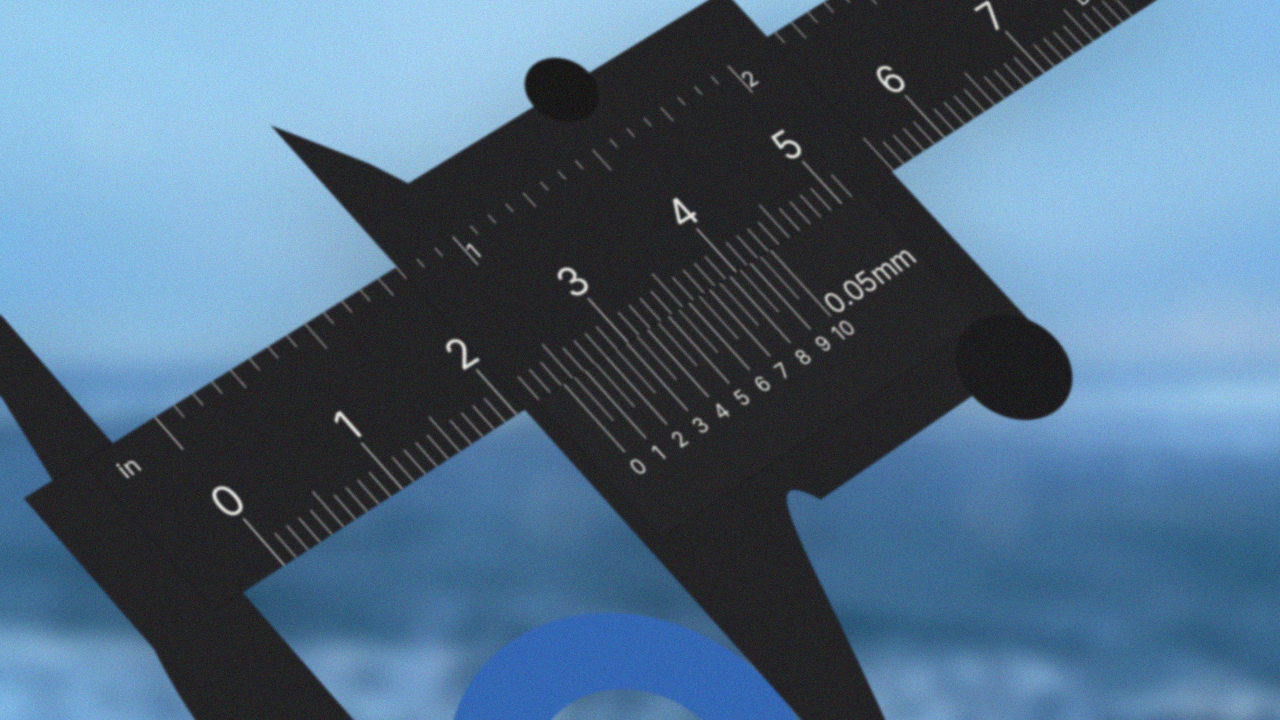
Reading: 24.2 mm
